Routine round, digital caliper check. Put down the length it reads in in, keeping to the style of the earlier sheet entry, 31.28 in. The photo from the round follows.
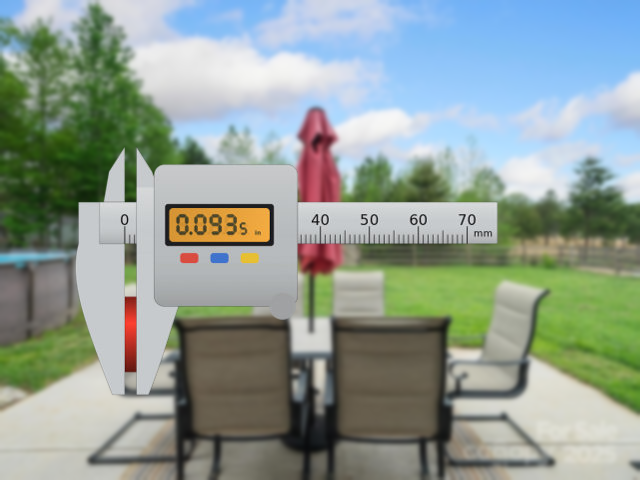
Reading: 0.0935 in
